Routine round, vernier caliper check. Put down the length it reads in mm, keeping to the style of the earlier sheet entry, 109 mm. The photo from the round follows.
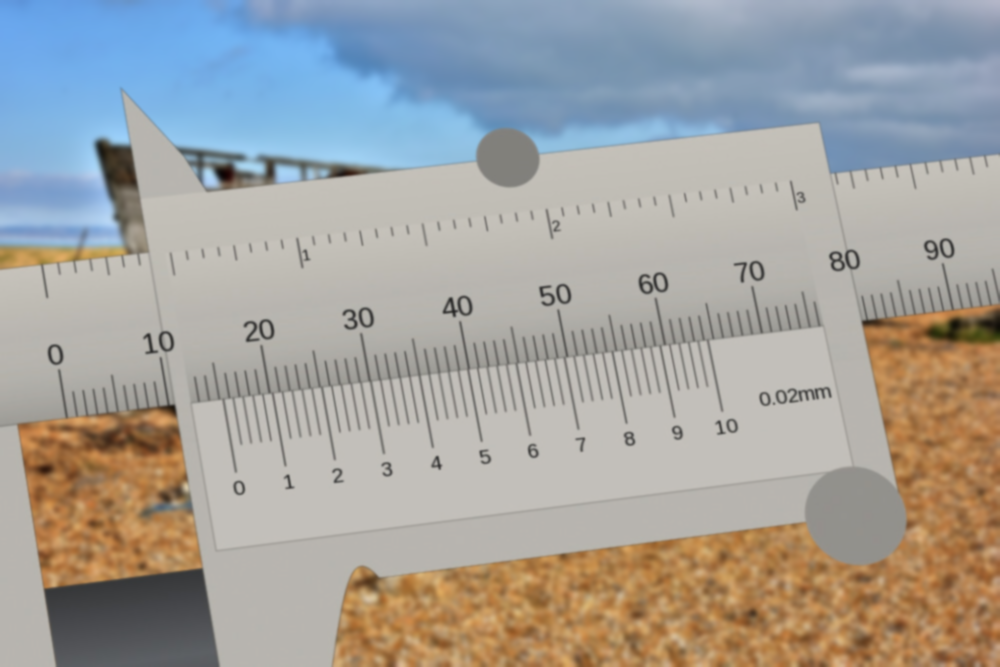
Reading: 15.4 mm
